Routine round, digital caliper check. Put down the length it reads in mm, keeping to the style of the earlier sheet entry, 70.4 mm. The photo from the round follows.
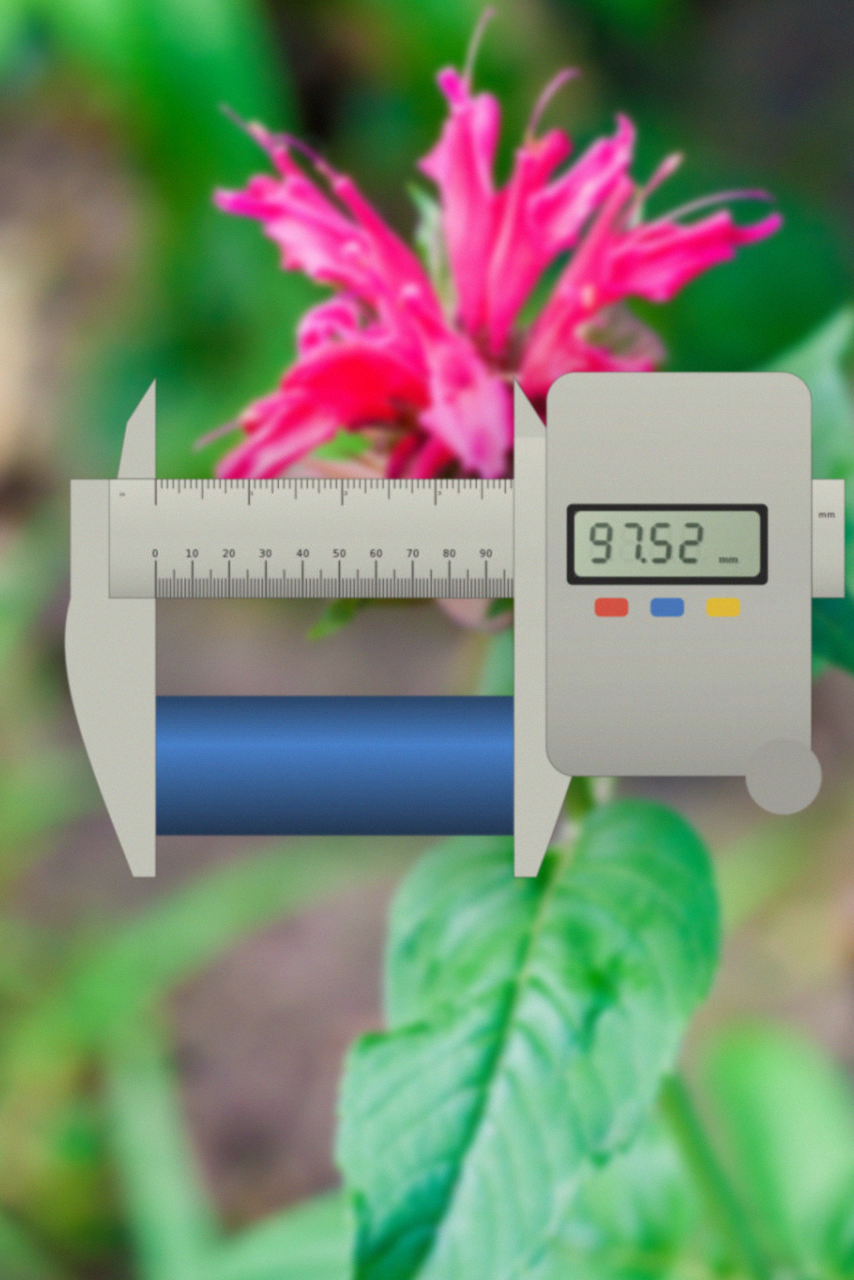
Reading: 97.52 mm
